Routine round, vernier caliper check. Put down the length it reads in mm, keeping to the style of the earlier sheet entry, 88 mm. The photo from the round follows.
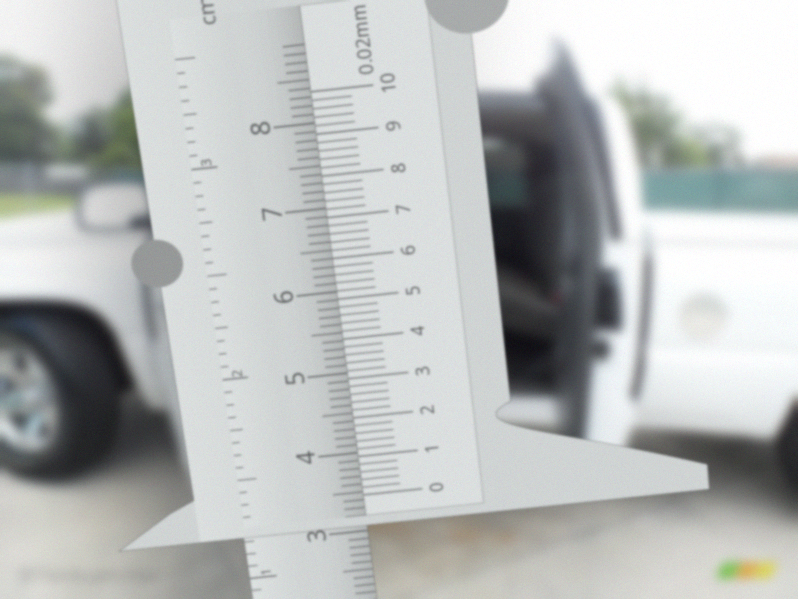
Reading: 34.6 mm
